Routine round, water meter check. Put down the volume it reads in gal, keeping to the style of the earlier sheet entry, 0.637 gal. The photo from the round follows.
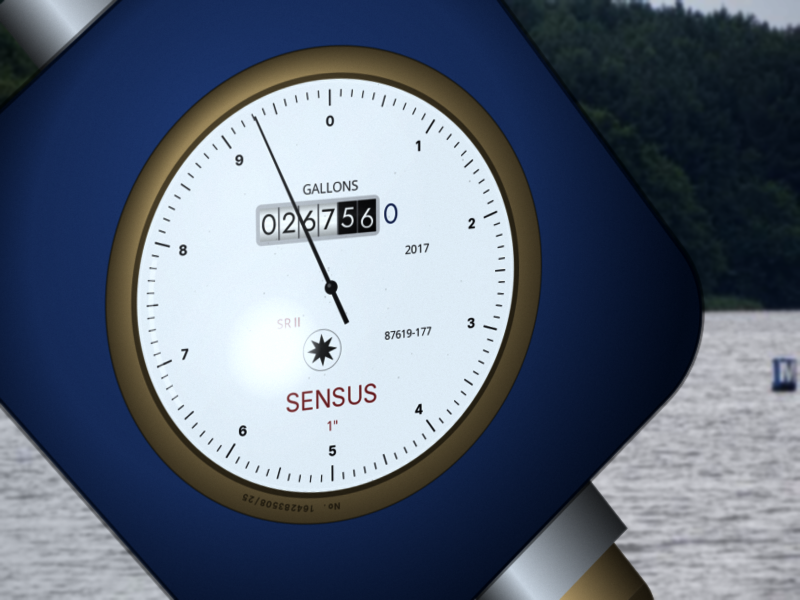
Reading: 267559.3 gal
